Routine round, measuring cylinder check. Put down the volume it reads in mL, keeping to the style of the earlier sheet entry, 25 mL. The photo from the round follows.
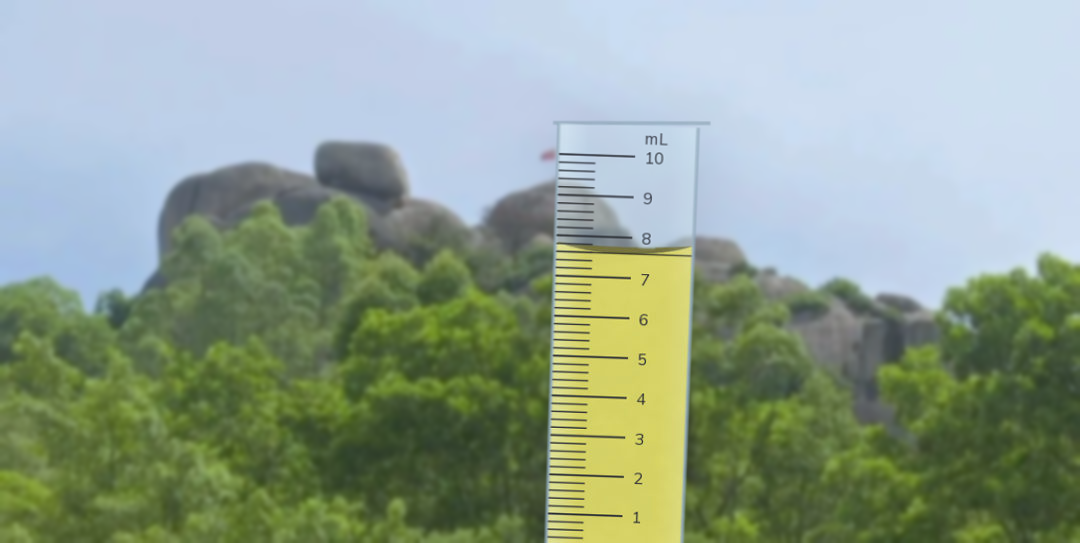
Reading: 7.6 mL
